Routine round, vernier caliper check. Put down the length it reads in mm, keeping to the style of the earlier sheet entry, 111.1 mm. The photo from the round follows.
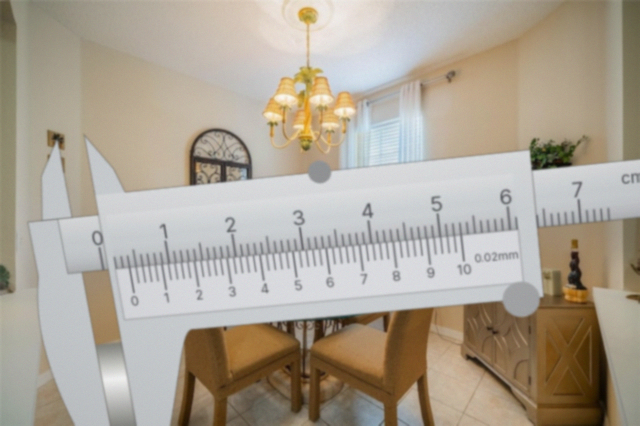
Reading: 4.0 mm
